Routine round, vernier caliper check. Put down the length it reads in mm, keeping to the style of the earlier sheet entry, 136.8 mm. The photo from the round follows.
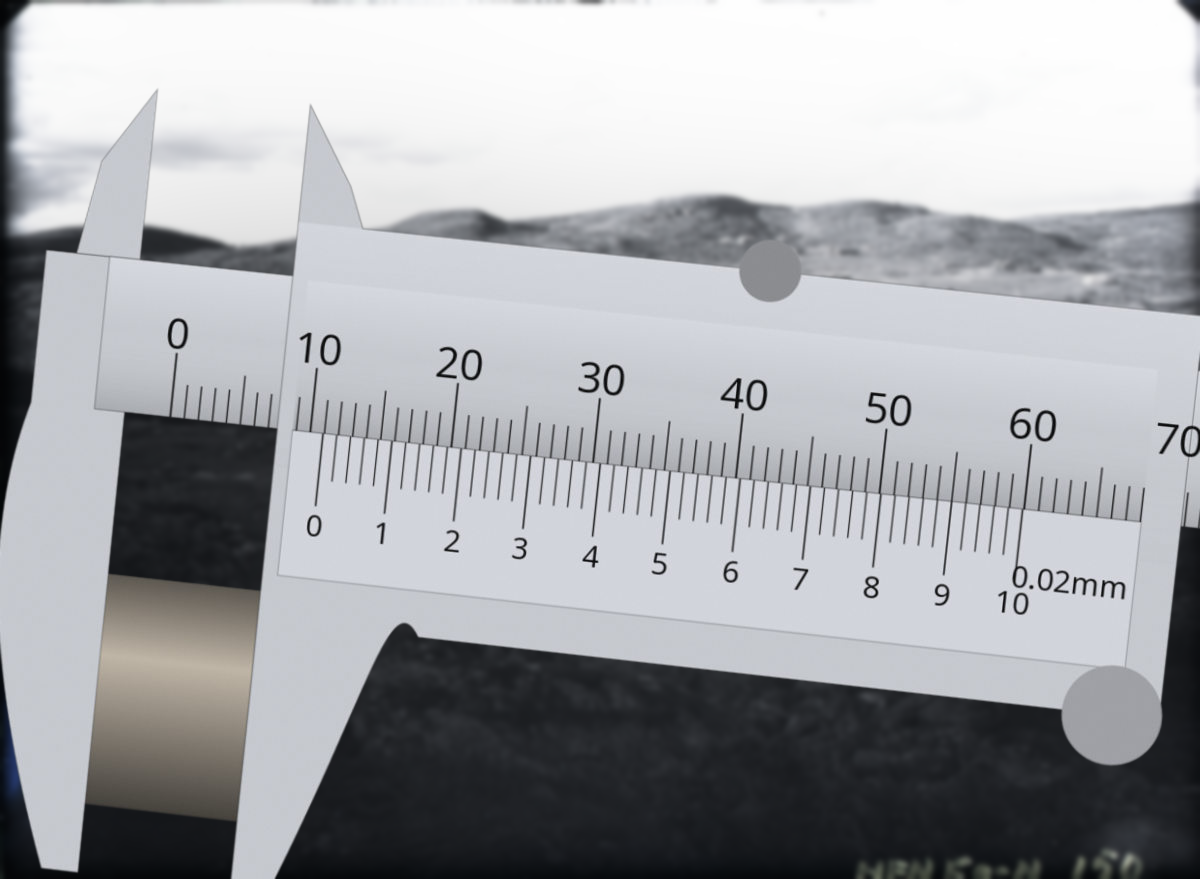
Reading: 10.9 mm
